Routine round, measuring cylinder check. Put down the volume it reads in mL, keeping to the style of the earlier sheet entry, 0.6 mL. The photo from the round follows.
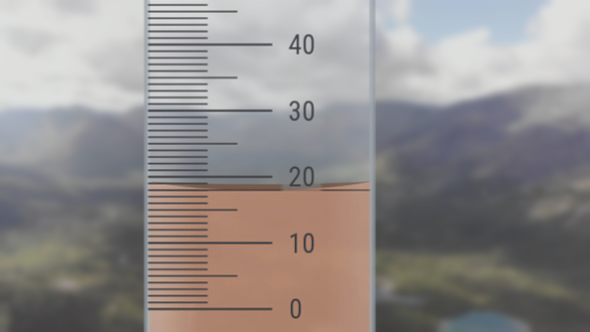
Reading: 18 mL
